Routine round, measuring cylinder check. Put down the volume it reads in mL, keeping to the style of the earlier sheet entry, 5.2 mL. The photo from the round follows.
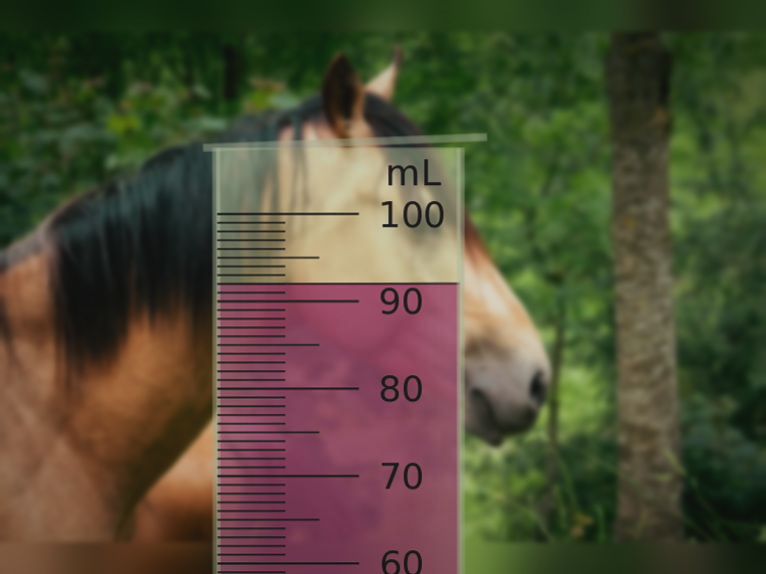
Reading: 92 mL
